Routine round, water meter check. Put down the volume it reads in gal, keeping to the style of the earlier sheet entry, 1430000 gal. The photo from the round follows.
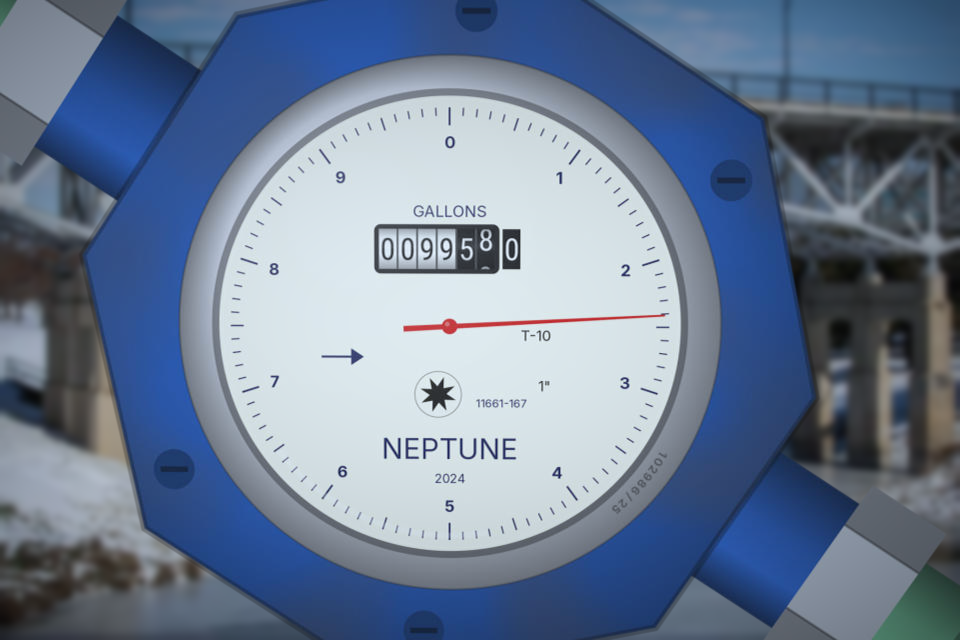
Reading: 99582.4 gal
